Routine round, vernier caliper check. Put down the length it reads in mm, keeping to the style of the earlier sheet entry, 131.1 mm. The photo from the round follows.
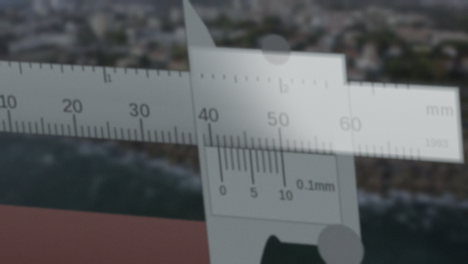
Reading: 41.0 mm
